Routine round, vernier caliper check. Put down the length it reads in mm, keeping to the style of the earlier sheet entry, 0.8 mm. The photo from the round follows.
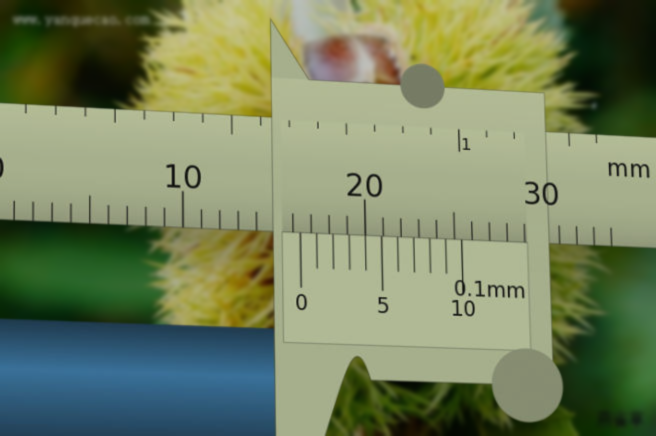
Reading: 16.4 mm
